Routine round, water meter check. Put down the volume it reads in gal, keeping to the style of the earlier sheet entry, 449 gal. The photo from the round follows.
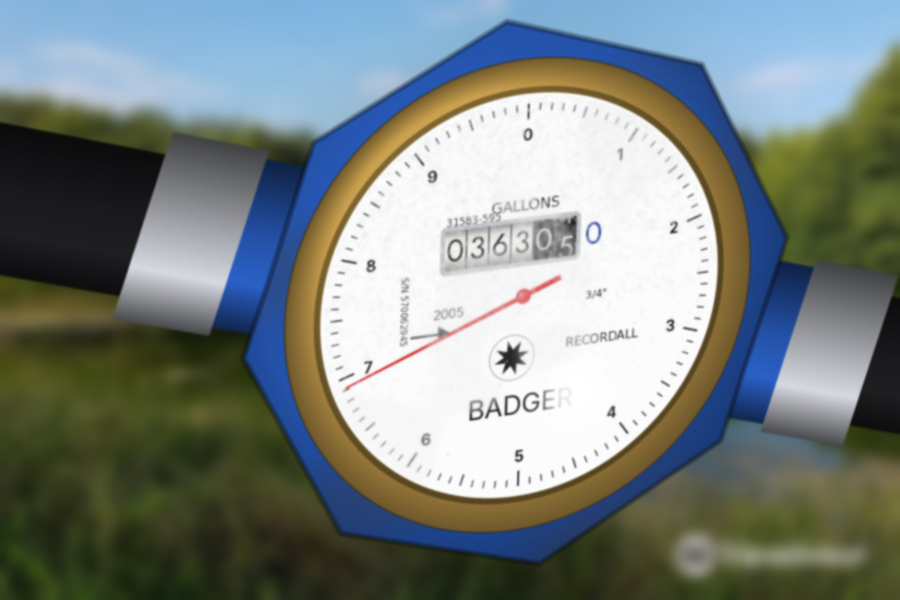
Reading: 363046.9 gal
